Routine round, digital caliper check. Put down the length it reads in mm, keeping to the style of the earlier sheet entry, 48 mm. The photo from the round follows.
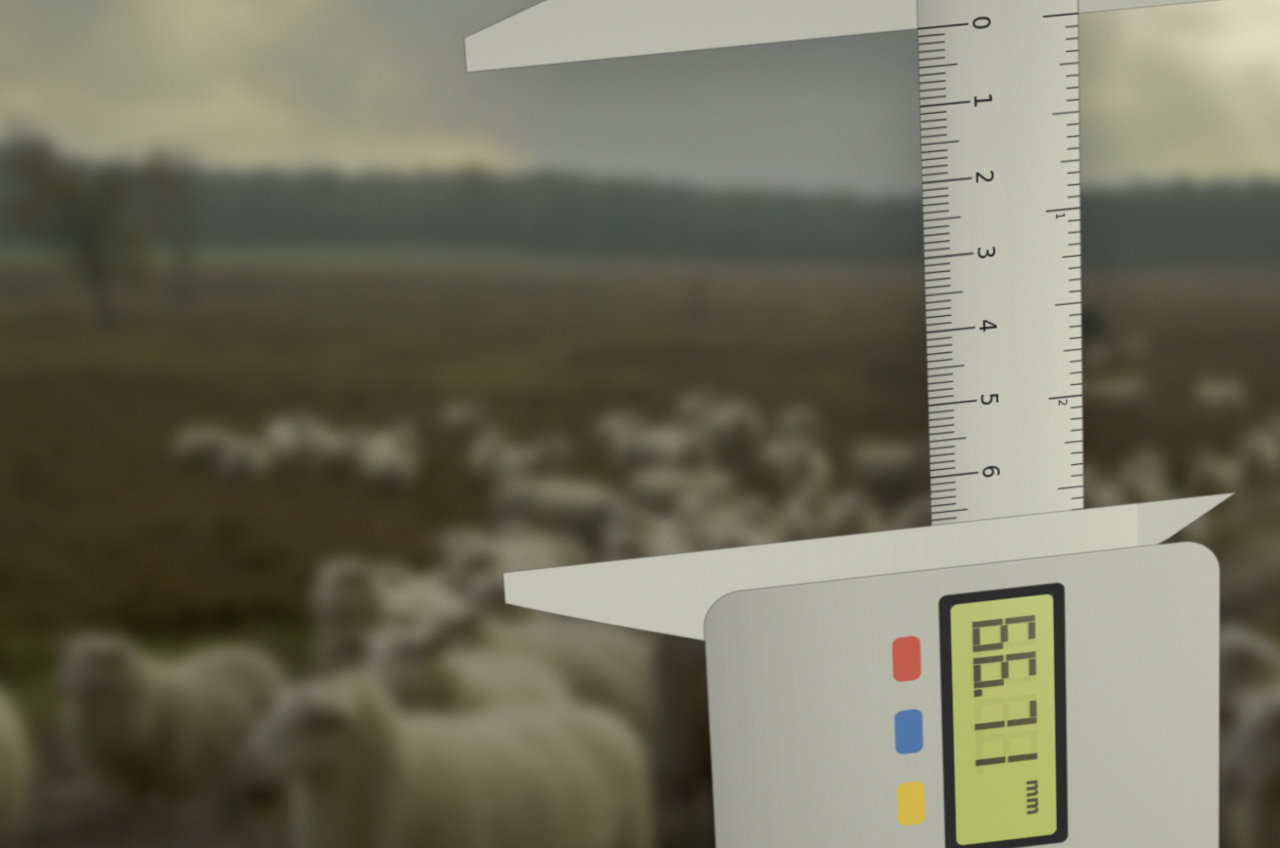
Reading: 66.71 mm
